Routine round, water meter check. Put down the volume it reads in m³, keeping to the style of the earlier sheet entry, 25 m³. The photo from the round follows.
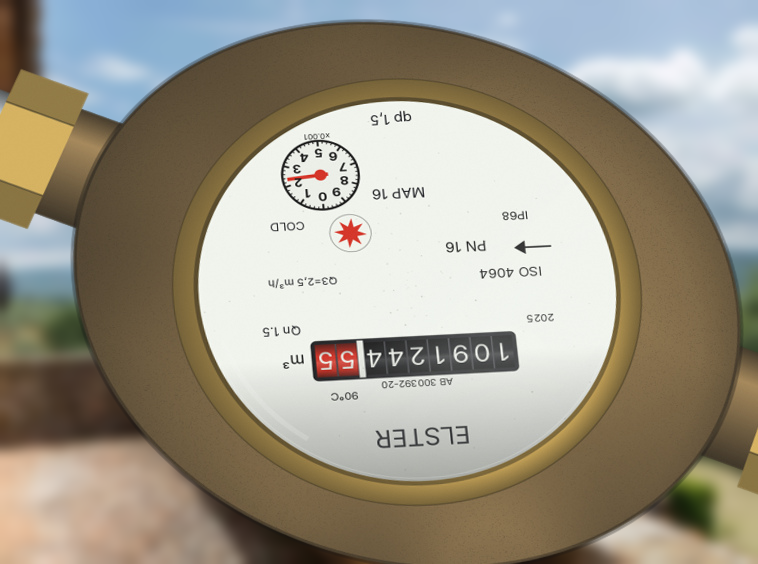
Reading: 1091244.552 m³
